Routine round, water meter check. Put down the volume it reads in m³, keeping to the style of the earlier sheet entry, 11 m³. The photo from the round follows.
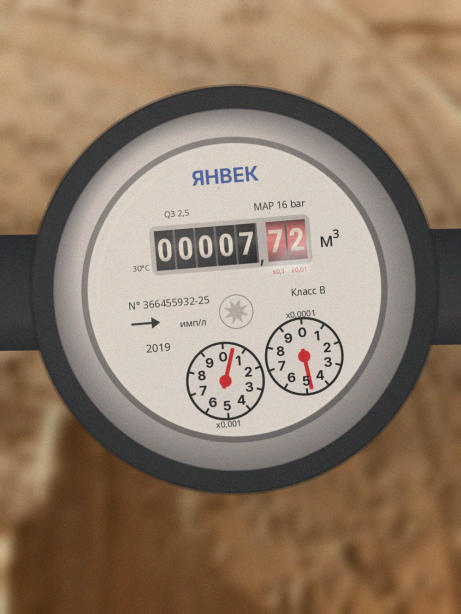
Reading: 7.7204 m³
